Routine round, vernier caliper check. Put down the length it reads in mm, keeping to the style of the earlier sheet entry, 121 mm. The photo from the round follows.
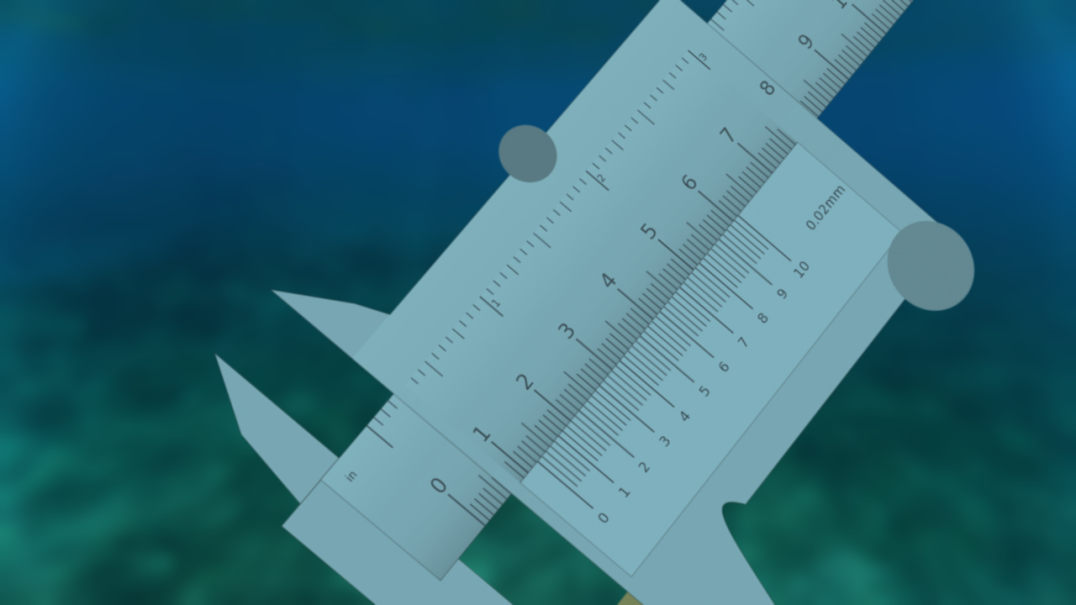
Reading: 12.2 mm
